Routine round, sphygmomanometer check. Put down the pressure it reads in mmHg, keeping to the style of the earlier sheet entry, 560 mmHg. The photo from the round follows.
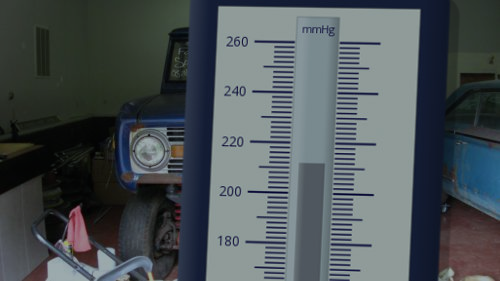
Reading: 212 mmHg
